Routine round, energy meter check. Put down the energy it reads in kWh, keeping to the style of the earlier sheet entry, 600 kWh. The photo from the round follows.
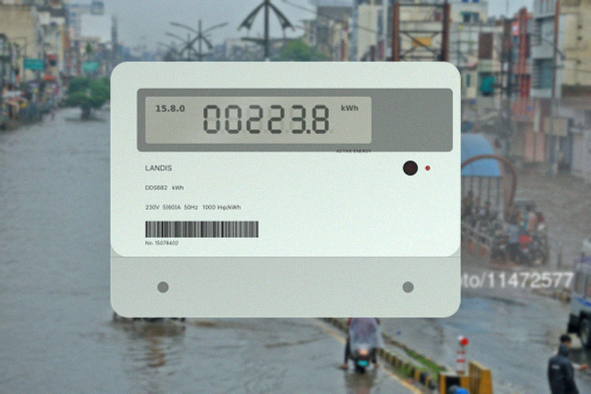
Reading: 223.8 kWh
